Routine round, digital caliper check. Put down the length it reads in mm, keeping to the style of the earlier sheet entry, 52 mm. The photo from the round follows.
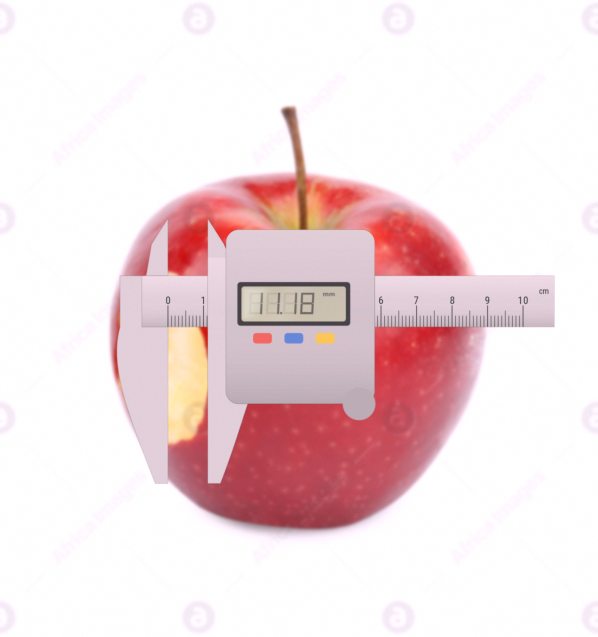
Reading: 11.18 mm
